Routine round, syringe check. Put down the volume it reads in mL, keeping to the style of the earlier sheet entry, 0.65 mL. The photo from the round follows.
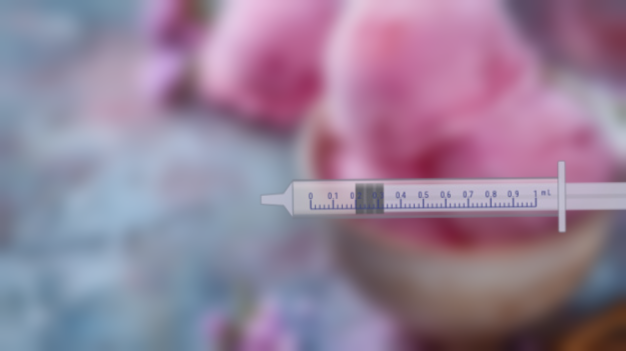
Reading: 0.2 mL
